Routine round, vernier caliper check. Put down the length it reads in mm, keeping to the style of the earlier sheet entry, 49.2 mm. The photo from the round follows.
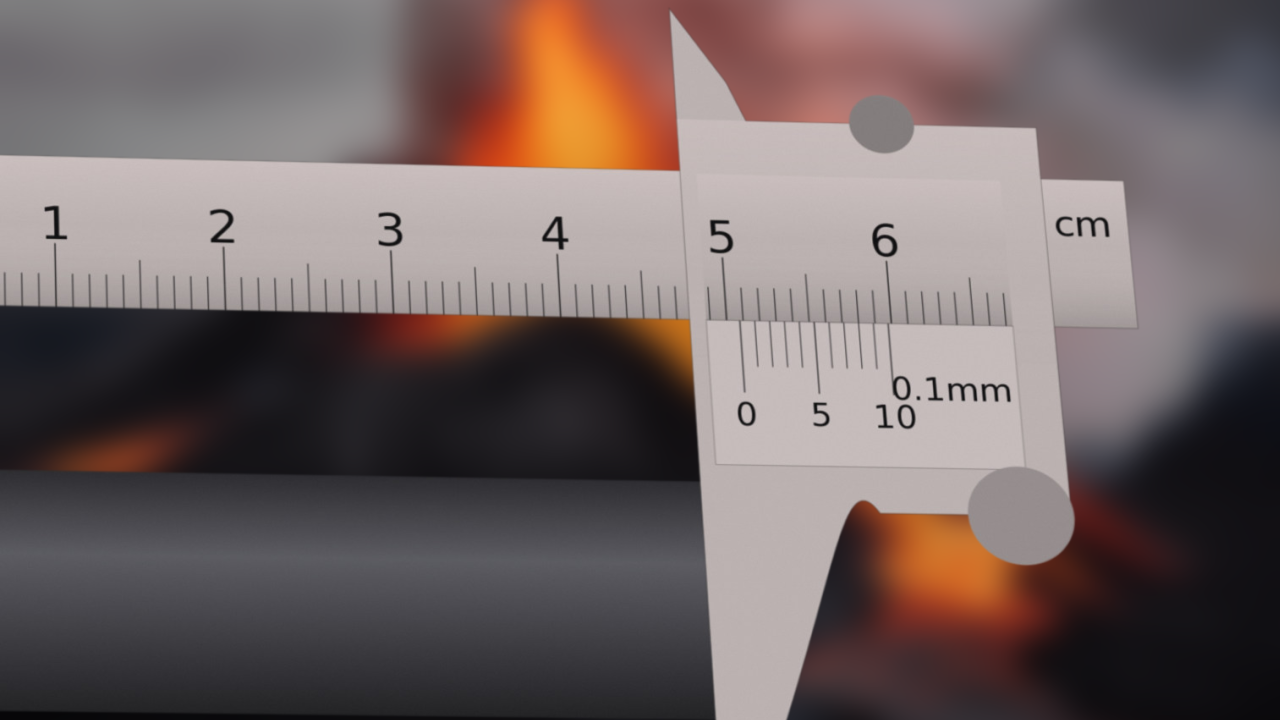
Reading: 50.8 mm
